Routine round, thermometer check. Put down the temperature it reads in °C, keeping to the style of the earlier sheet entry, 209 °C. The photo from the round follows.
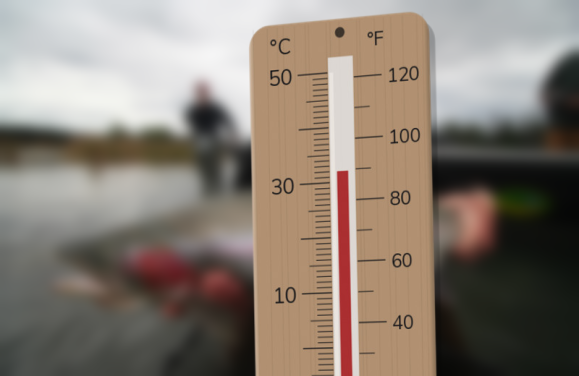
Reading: 32 °C
